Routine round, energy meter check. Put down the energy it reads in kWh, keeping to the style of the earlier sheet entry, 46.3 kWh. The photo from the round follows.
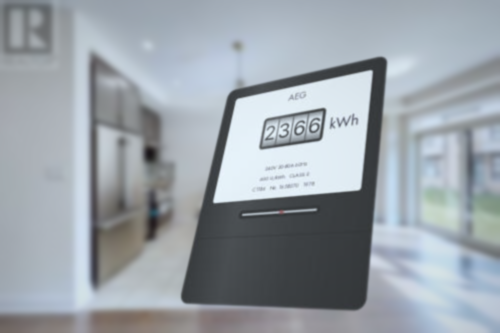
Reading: 2366 kWh
